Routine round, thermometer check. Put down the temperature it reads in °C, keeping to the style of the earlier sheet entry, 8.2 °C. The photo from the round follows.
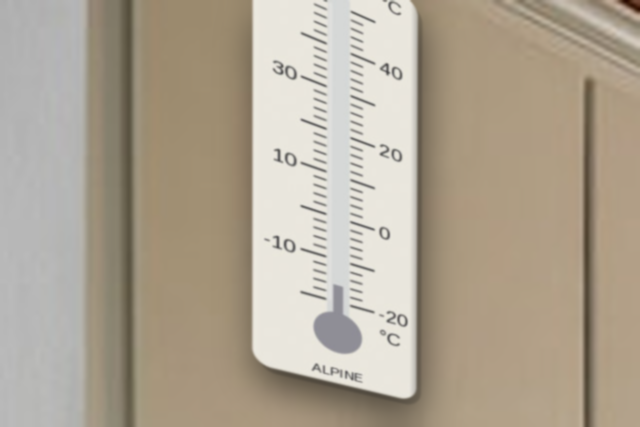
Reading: -16 °C
